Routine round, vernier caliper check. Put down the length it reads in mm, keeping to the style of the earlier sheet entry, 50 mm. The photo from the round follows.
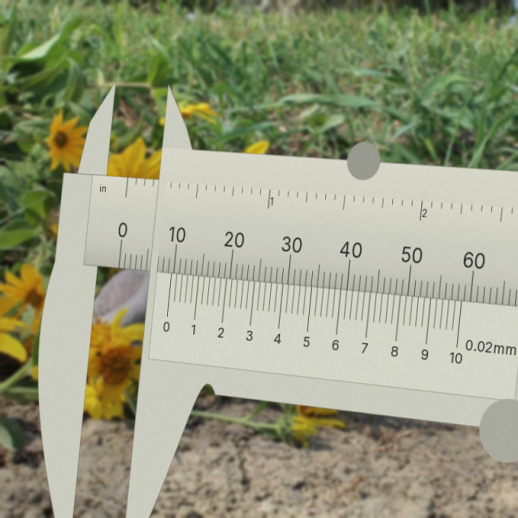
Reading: 9.6 mm
